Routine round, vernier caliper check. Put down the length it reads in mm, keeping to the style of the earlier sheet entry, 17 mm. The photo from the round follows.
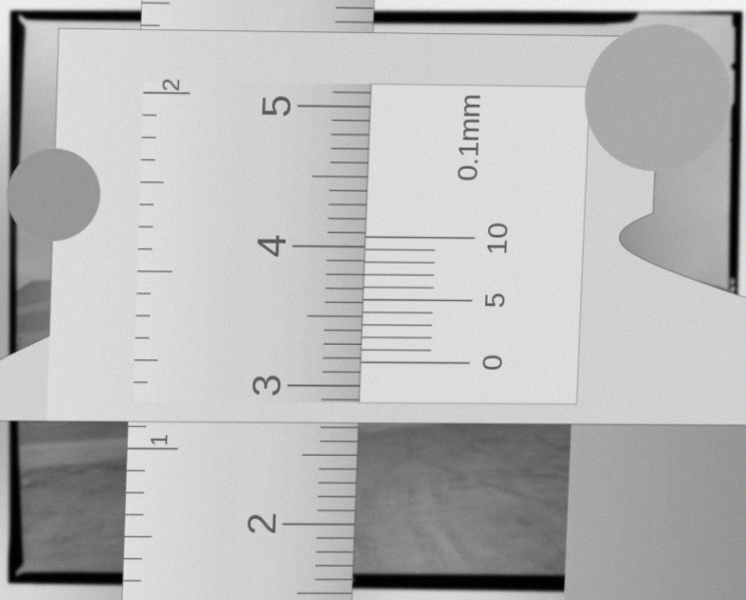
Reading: 31.7 mm
